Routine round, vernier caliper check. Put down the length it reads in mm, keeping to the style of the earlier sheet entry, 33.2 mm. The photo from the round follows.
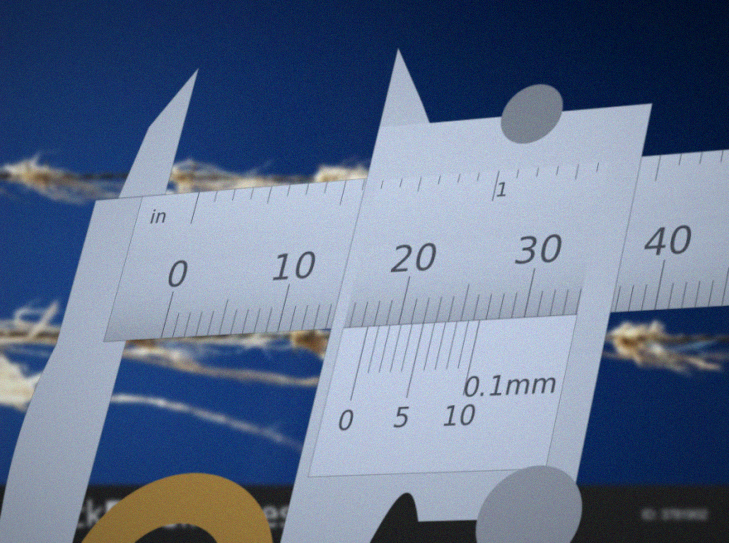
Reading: 17.5 mm
